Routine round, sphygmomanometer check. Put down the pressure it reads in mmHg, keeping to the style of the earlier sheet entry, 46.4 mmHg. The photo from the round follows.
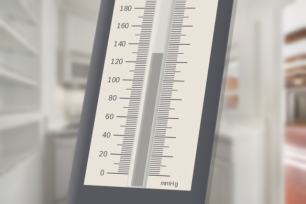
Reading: 130 mmHg
